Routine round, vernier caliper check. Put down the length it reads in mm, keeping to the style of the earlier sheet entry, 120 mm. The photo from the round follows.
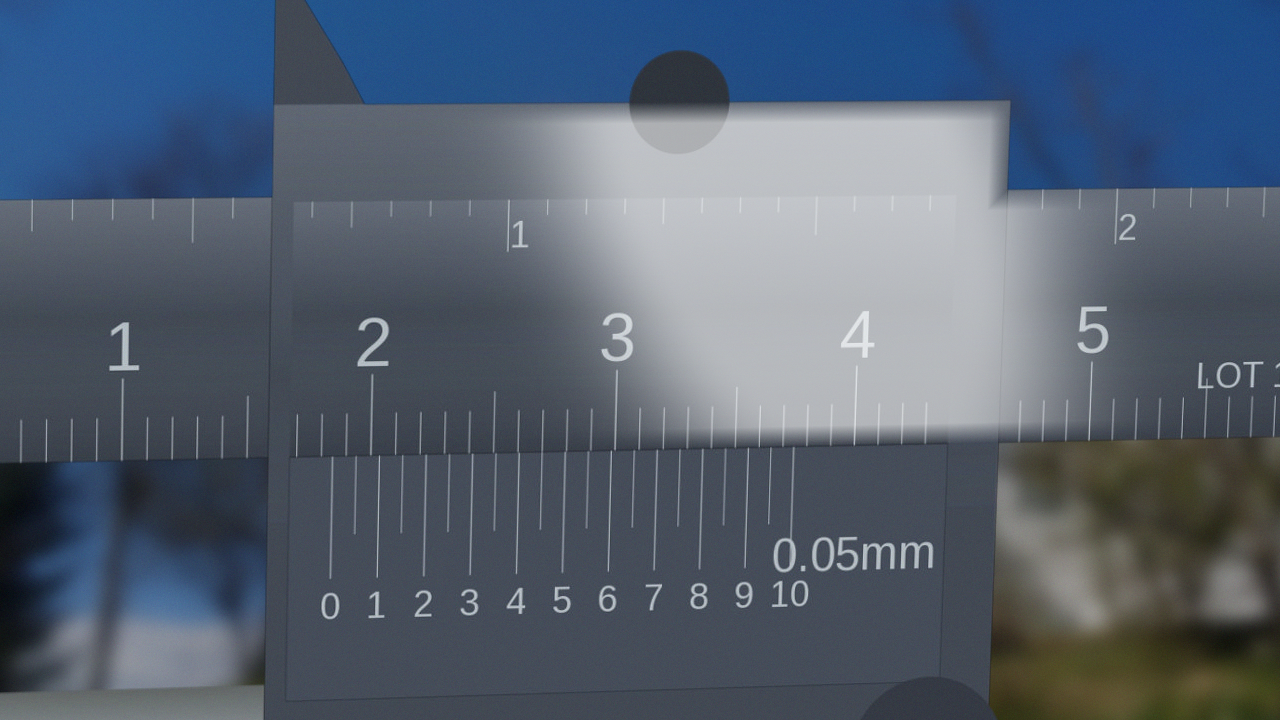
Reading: 18.45 mm
